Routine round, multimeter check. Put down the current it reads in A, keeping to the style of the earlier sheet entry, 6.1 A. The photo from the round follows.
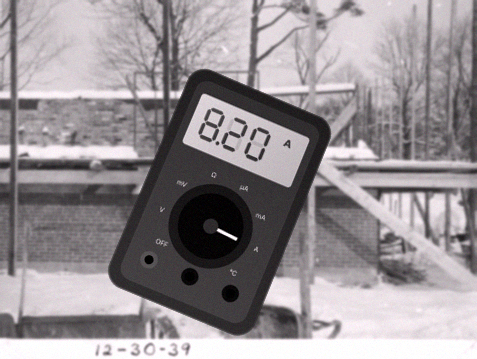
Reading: 8.20 A
